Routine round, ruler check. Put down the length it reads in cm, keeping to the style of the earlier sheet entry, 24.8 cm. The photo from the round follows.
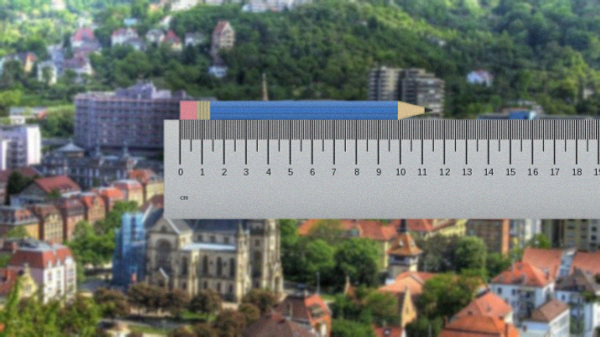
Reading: 11.5 cm
